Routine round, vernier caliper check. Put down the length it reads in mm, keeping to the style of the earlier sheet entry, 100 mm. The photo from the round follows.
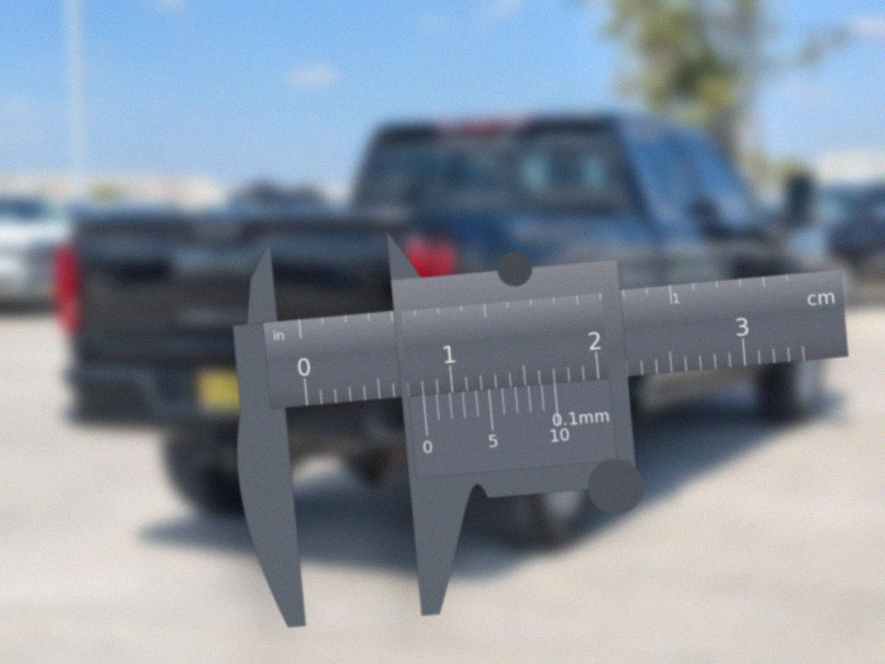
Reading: 8.0 mm
